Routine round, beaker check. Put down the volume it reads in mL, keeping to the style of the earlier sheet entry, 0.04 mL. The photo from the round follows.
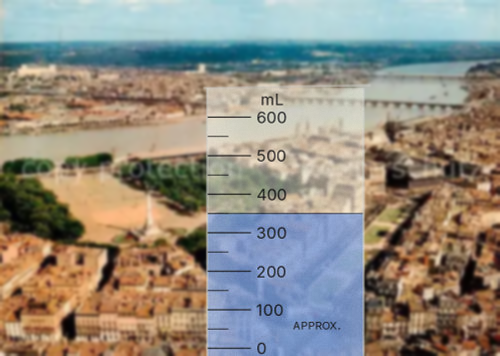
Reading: 350 mL
